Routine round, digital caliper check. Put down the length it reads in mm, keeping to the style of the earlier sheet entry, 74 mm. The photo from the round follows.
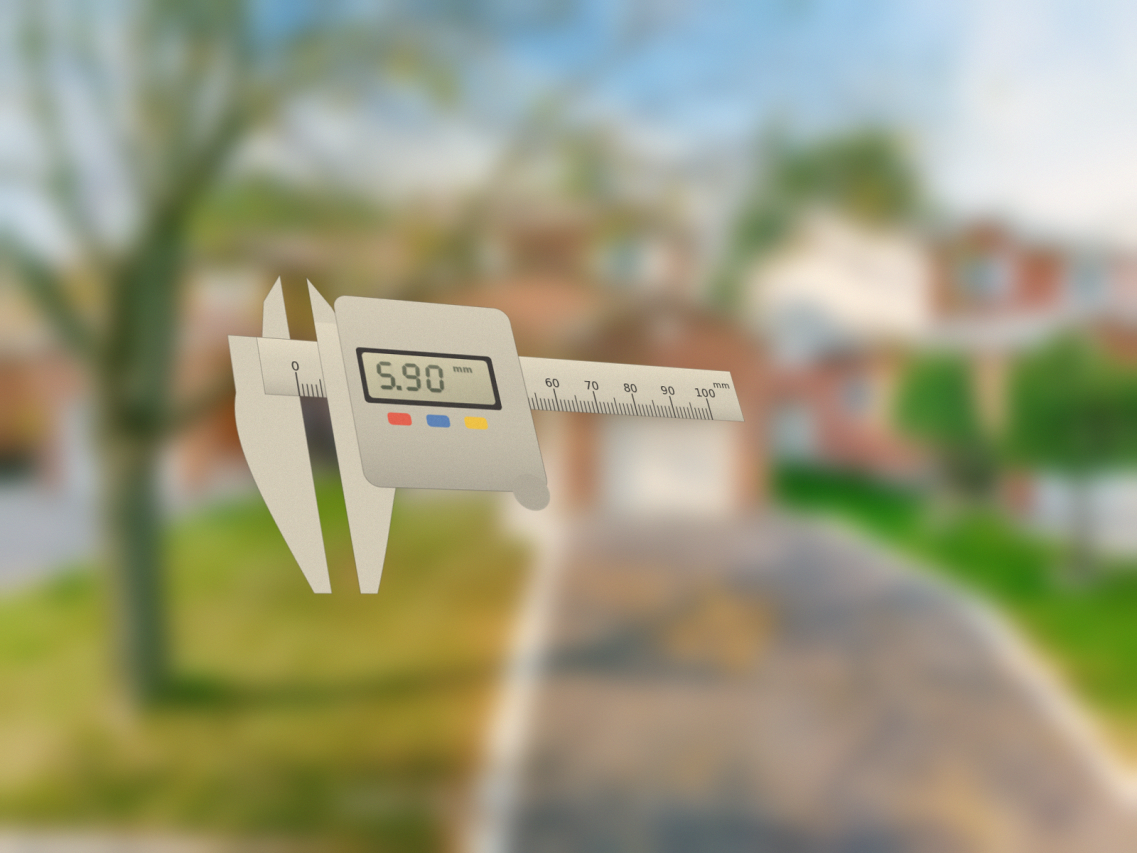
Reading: 5.90 mm
